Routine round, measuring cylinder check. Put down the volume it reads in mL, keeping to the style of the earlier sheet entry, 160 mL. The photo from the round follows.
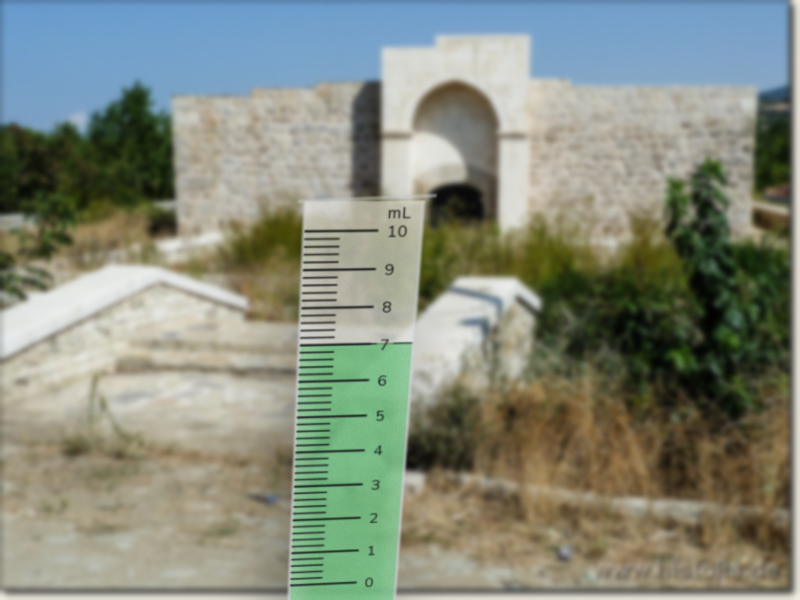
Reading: 7 mL
